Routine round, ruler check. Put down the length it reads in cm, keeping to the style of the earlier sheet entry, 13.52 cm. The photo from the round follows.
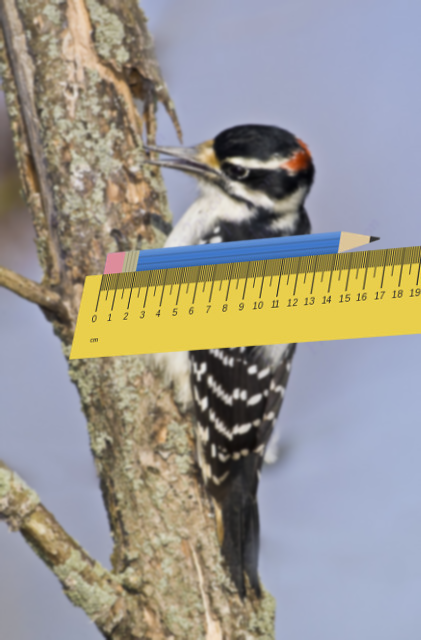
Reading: 16.5 cm
